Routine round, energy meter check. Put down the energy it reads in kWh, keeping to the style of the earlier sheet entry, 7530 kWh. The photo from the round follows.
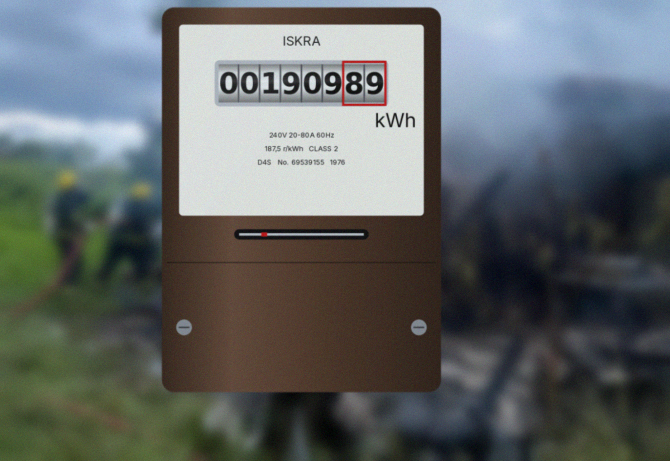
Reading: 1909.89 kWh
